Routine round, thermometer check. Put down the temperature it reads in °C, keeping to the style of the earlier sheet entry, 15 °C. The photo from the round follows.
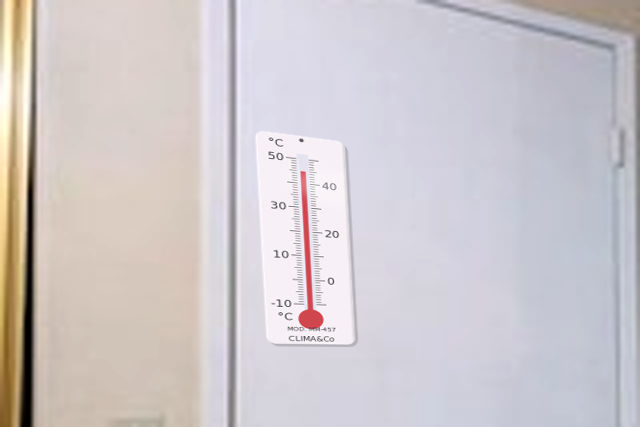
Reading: 45 °C
